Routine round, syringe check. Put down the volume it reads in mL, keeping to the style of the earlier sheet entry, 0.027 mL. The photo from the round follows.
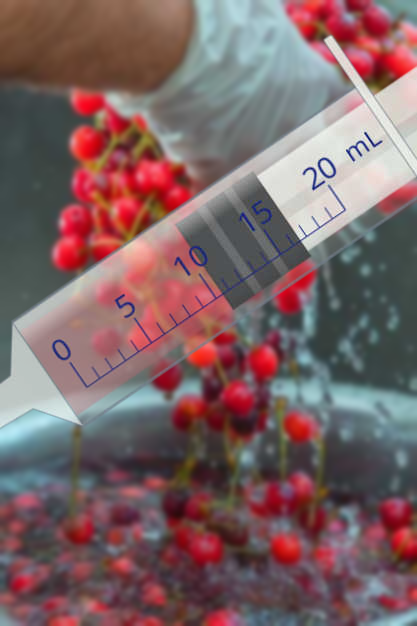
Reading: 10.5 mL
